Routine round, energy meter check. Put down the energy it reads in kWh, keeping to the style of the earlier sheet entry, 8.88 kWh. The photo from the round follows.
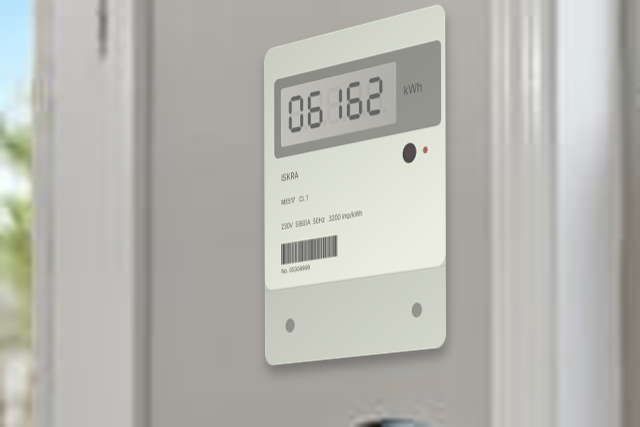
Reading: 6162 kWh
